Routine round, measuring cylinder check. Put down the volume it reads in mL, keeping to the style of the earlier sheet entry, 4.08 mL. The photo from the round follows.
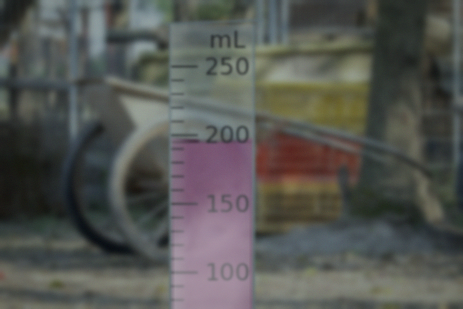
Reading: 195 mL
